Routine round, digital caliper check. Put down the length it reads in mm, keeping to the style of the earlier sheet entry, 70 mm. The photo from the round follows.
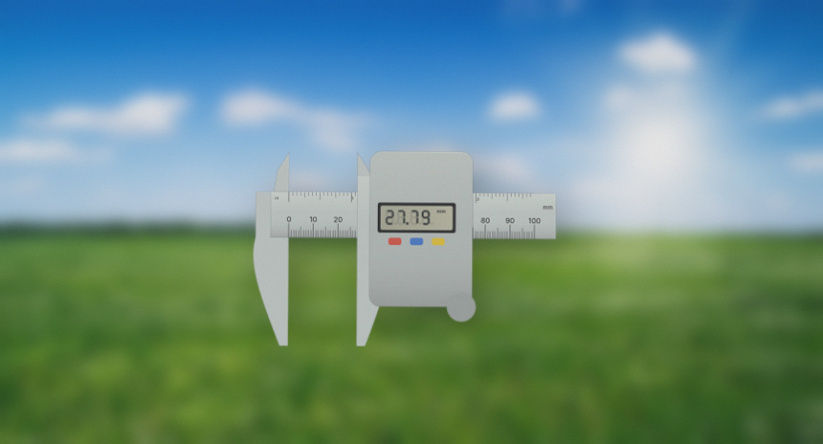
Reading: 27.79 mm
